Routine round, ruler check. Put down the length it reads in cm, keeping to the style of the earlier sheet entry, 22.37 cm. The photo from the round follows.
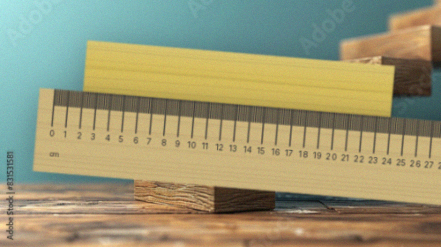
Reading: 22 cm
